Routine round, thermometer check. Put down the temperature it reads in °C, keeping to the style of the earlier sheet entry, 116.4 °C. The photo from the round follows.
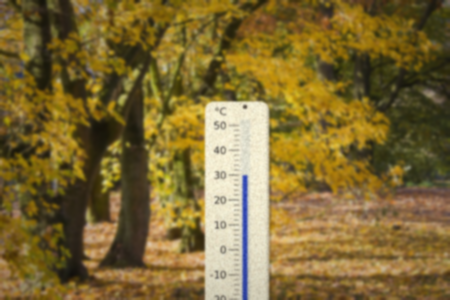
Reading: 30 °C
